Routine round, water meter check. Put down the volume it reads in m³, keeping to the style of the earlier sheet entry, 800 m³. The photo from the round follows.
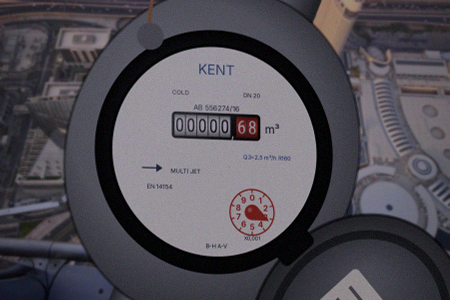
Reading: 0.683 m³
